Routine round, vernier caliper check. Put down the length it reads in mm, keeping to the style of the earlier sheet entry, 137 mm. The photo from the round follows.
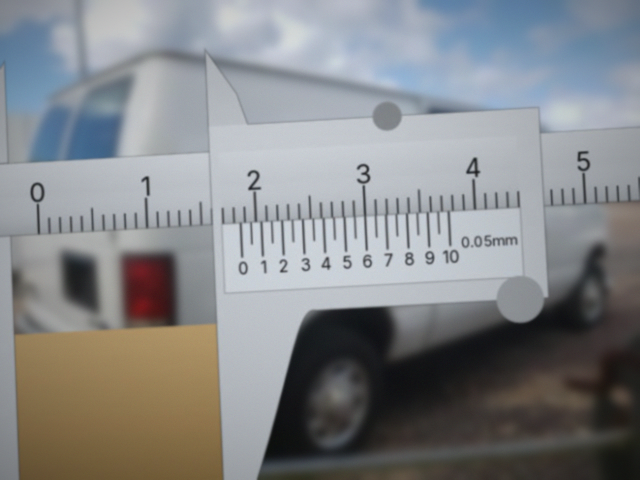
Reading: 18.6 mm
